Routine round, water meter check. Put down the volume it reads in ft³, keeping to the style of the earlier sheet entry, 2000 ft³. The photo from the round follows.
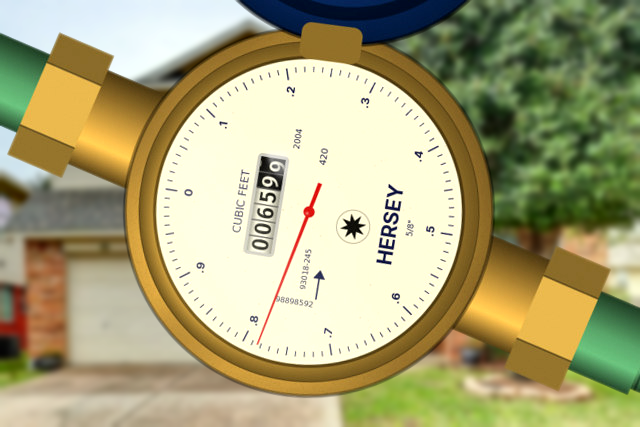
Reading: 6598.78 ft³
